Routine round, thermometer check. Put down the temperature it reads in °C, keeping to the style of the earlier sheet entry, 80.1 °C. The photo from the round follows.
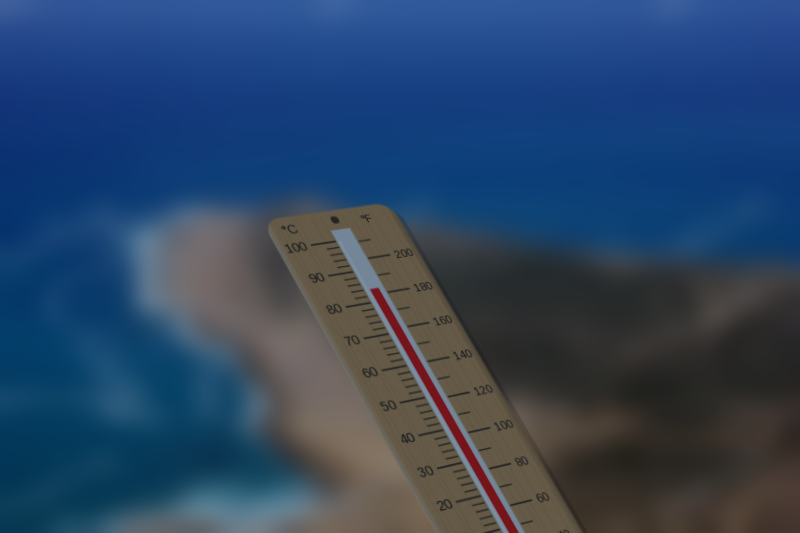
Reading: 84 °C
